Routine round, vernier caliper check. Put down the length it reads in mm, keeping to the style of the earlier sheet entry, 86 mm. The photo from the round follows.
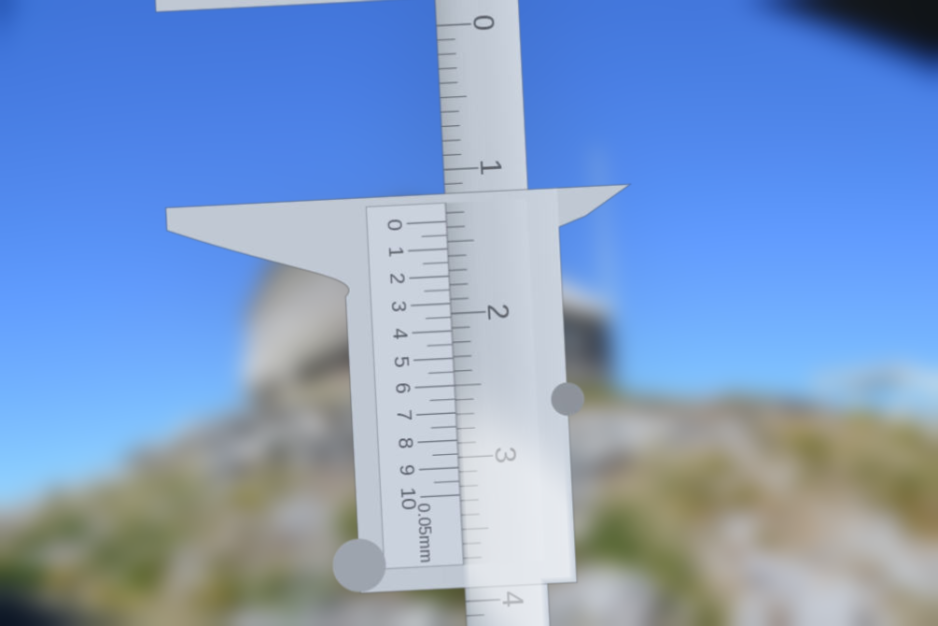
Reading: 13.6 mm
